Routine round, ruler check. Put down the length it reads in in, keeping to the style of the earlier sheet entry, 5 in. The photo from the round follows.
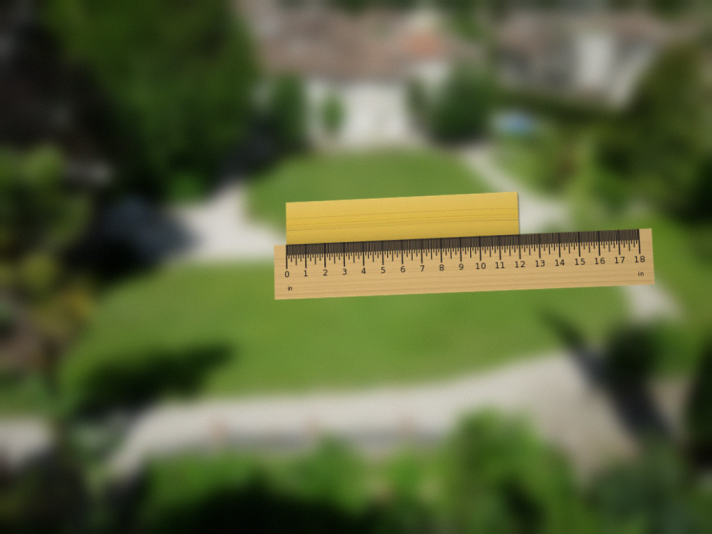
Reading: 12 in
